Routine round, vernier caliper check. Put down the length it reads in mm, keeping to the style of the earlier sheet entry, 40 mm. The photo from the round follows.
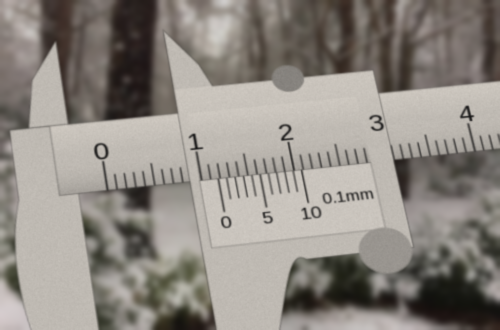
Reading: 11.8 mm
